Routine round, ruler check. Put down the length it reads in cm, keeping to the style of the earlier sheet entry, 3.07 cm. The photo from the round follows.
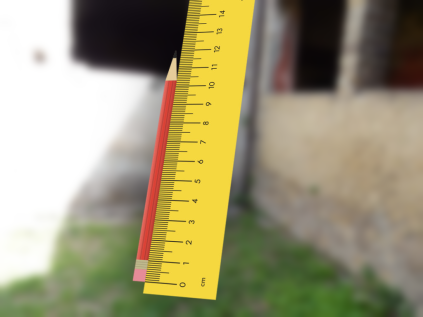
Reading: 12 cm
